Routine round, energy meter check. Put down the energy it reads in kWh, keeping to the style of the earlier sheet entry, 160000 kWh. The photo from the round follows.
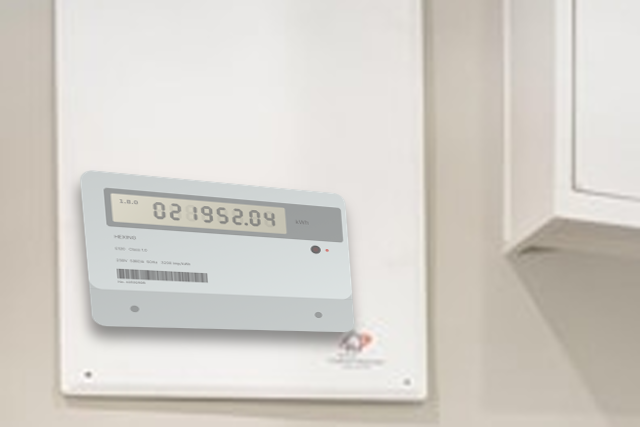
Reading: 21952.04 kWh
